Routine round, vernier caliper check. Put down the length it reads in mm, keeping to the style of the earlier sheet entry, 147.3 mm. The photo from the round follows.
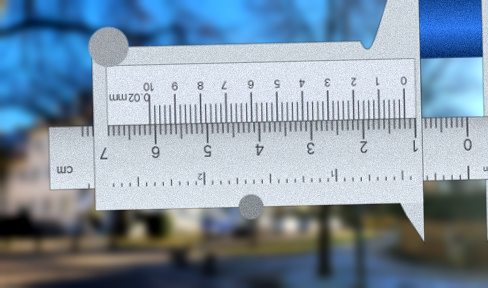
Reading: 12.0 mm
